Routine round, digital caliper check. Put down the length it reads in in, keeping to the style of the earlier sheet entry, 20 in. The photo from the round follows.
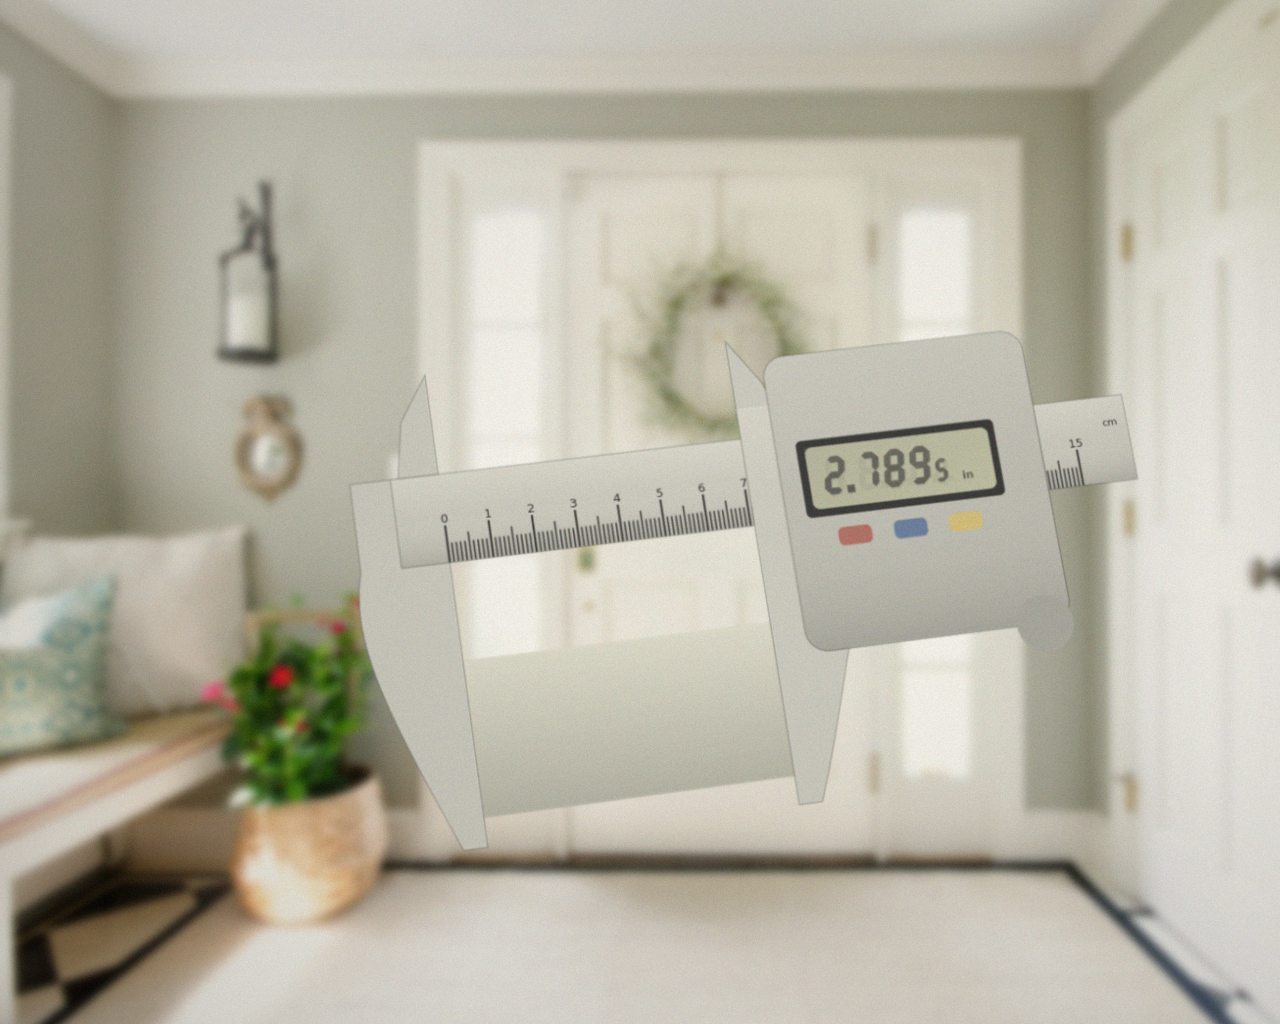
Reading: 2.7895 in
